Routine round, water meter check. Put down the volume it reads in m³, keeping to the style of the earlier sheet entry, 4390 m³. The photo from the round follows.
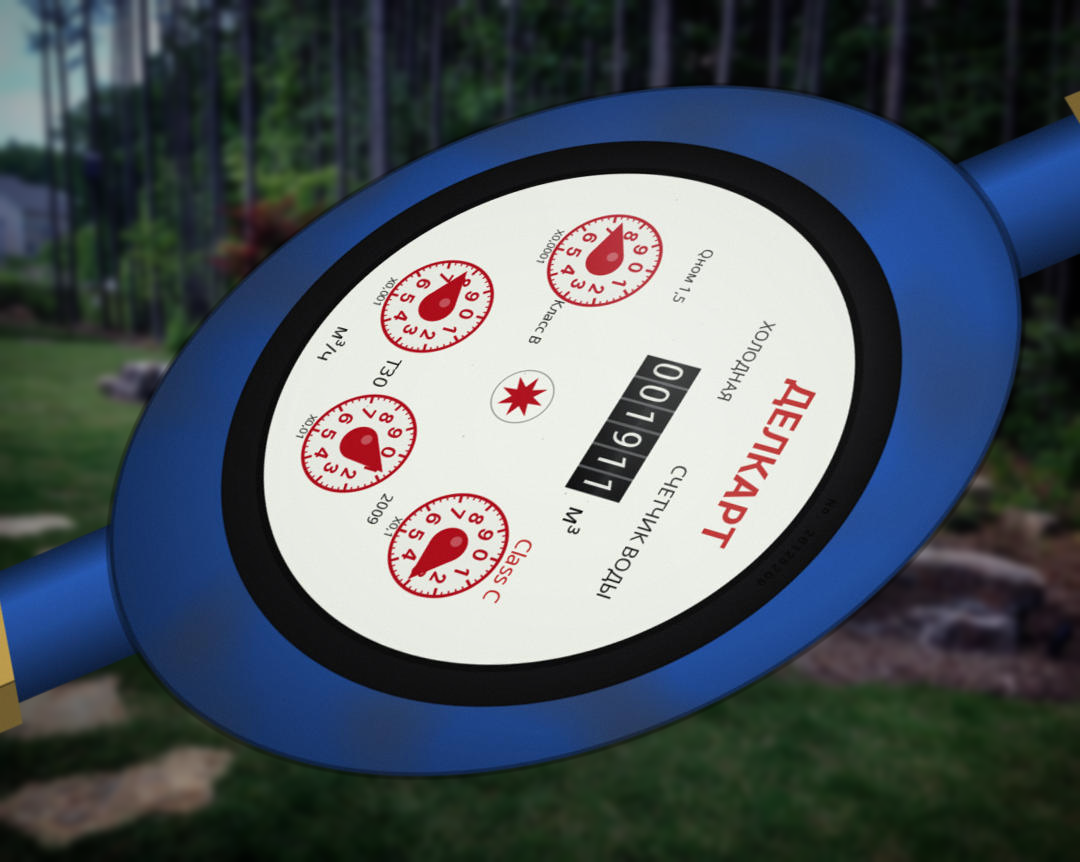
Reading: 1911.3077 m³
